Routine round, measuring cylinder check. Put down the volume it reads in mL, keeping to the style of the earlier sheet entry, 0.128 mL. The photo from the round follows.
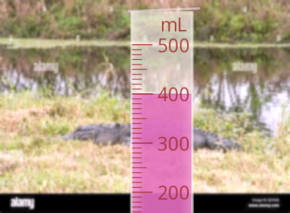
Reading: 400 mL
